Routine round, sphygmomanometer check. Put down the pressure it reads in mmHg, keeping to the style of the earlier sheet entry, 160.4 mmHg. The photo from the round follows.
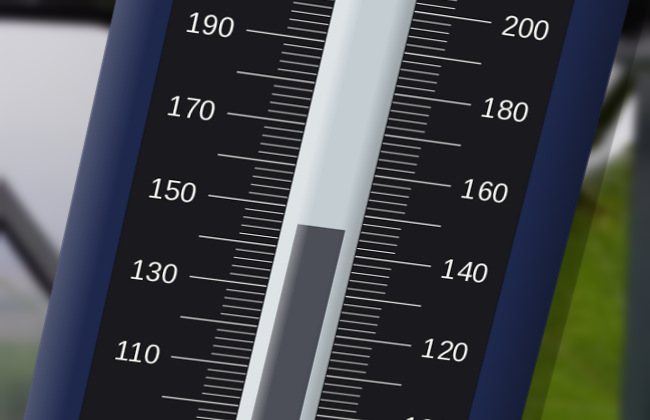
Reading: 146 mmHg
